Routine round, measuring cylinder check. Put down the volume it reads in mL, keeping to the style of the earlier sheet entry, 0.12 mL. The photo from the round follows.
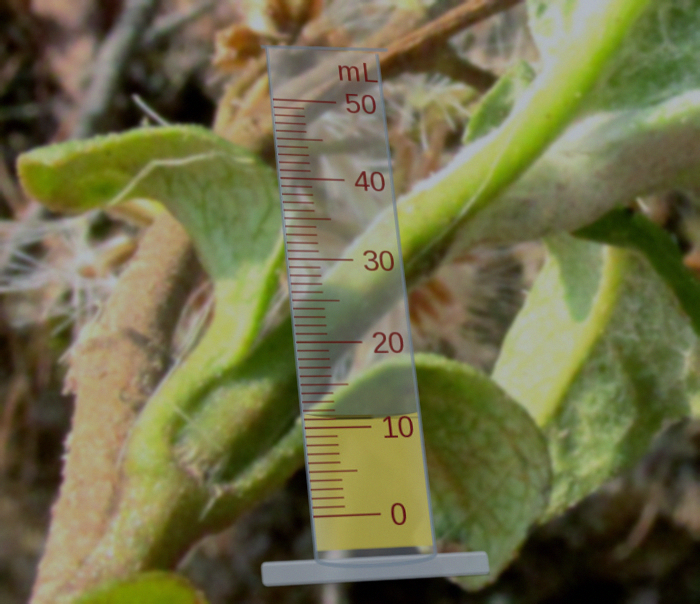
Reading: 11 mL
